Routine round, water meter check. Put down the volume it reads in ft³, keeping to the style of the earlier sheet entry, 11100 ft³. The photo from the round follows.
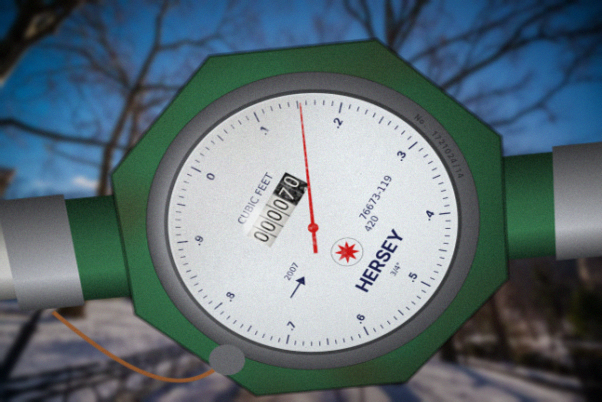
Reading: 70.15 ft³
